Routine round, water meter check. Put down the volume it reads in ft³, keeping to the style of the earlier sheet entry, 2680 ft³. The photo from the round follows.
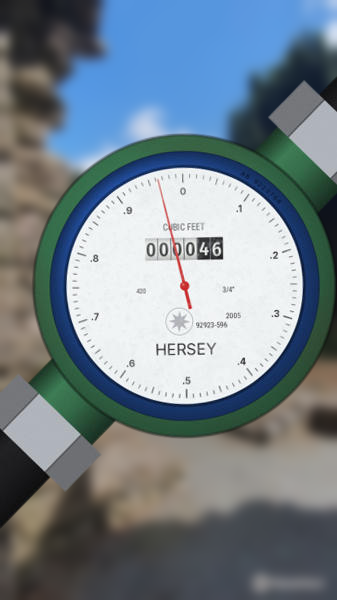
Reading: 45.96 ft³
